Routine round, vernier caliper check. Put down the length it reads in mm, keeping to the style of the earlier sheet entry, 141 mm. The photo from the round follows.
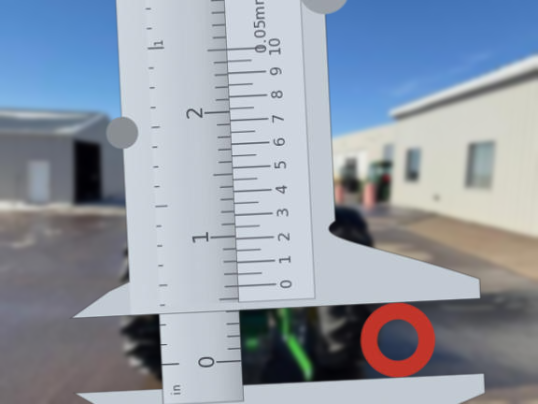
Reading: 6.0 mm
